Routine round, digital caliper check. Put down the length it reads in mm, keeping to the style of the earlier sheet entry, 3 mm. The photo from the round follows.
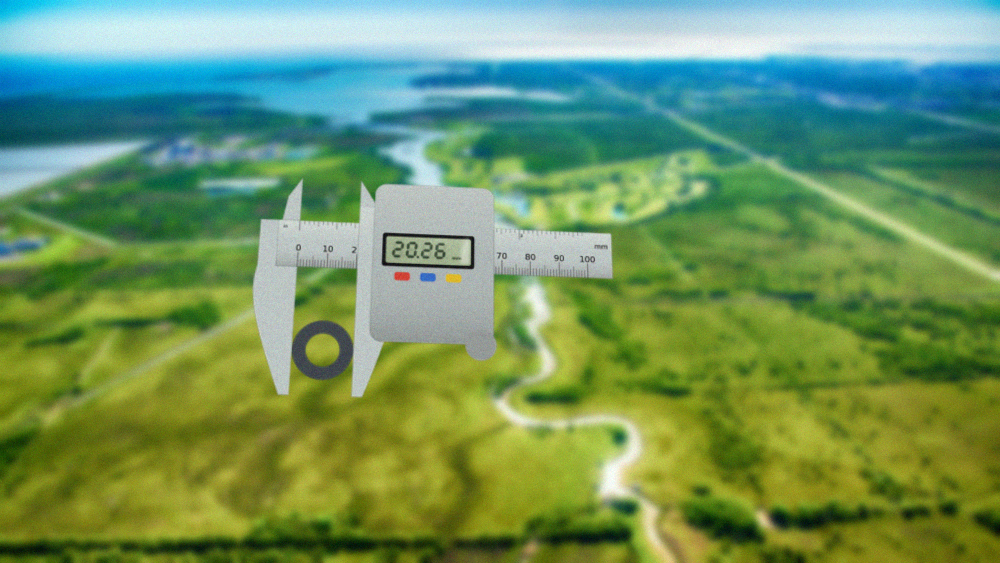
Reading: 20.26 mm
